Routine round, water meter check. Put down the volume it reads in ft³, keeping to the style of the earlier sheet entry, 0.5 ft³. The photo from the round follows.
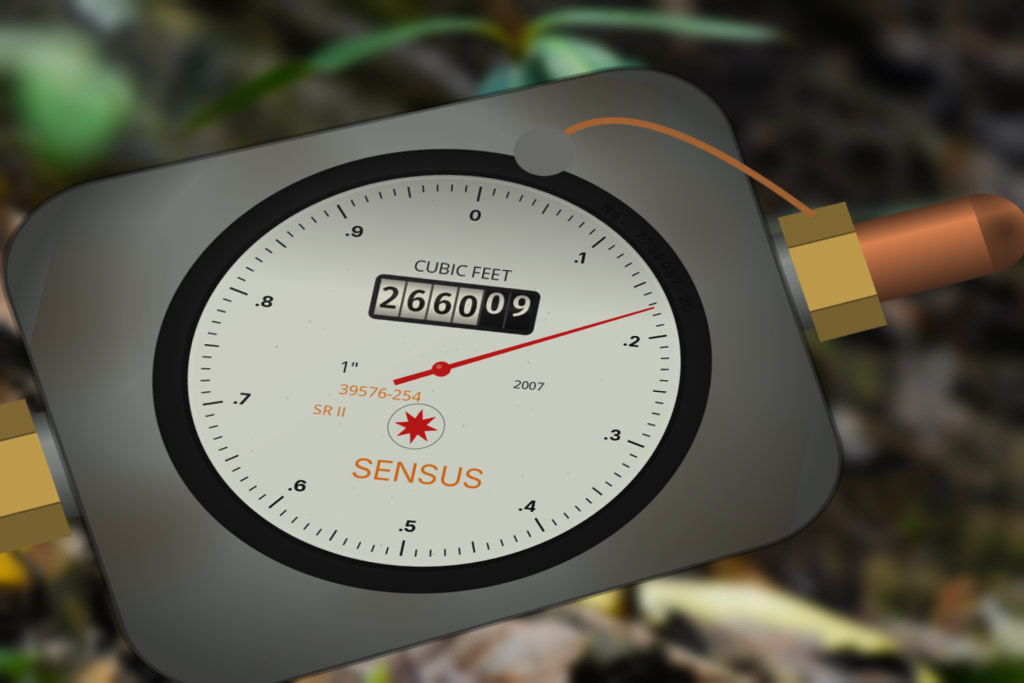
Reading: 266009.17 ft³
